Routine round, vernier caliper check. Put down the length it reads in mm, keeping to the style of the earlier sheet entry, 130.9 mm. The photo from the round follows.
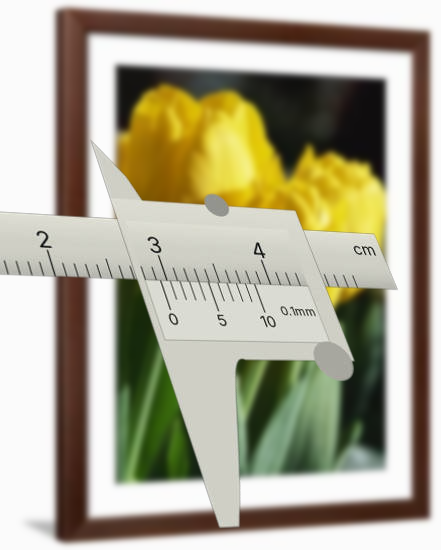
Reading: 29.4 mm
